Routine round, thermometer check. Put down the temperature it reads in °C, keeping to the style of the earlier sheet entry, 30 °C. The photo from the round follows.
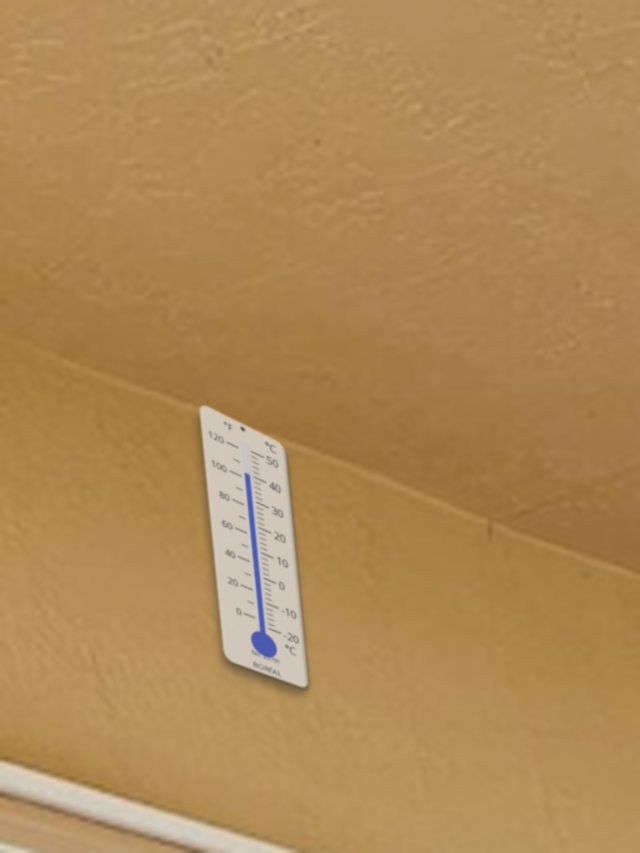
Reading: 40 °C
